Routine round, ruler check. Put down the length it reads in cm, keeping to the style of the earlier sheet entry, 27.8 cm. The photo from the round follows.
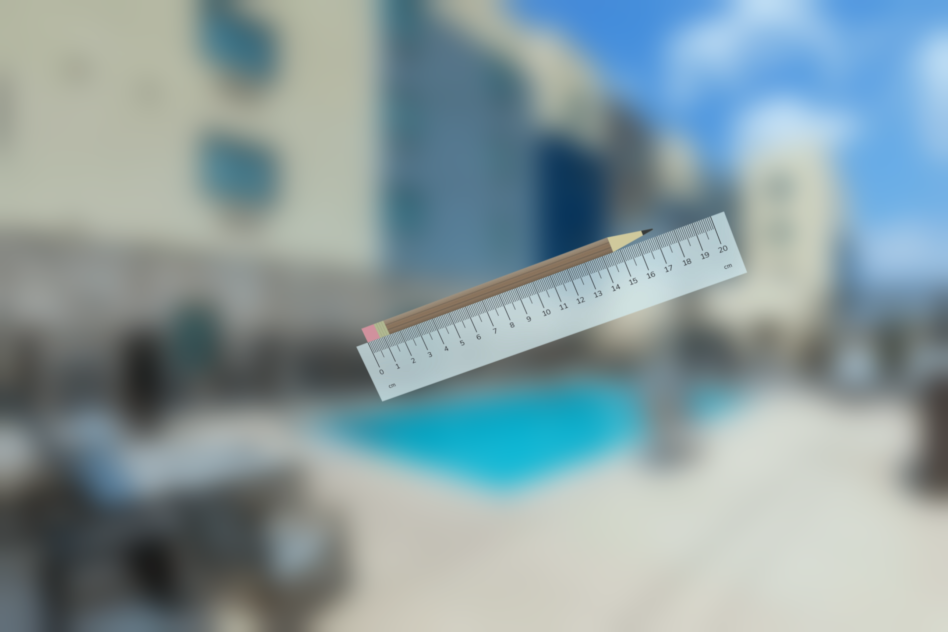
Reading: 17 cm
